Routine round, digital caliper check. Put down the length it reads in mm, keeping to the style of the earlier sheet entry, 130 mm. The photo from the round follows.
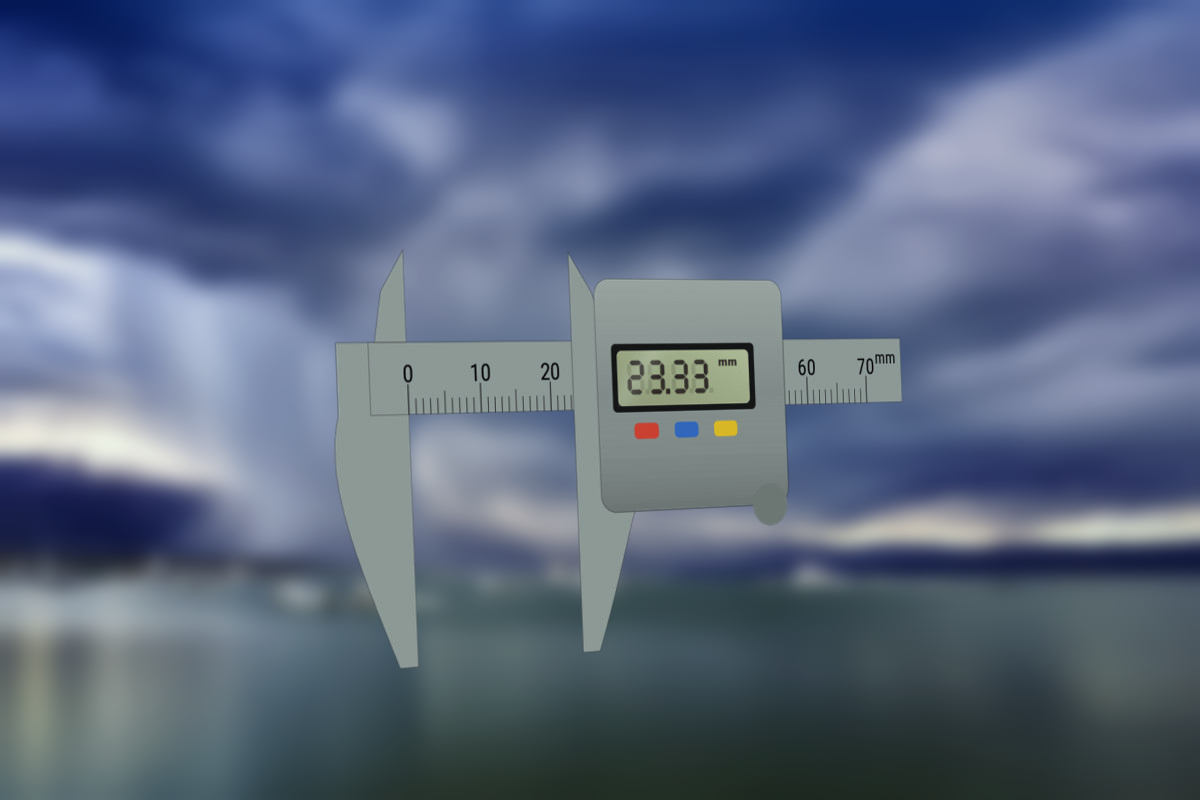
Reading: 23.33 mm
